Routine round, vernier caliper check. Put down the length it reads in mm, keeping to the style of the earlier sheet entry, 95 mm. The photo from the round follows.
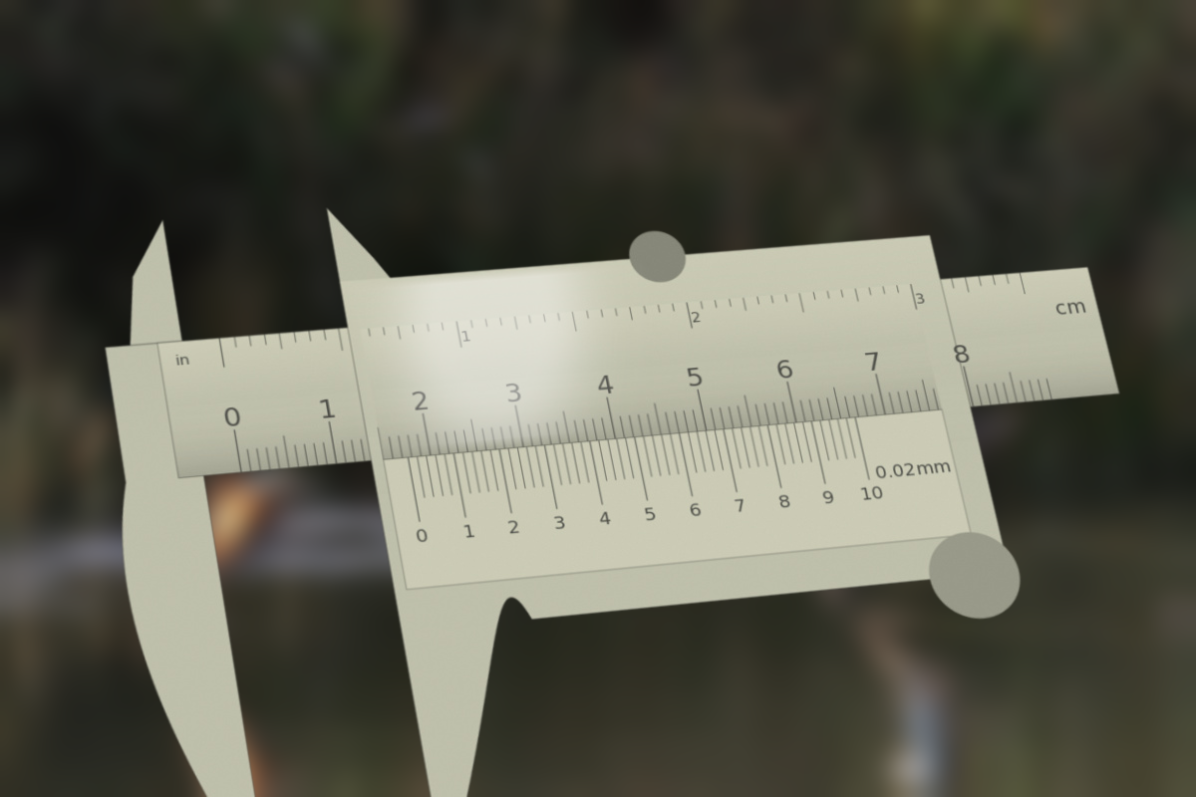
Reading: 17.6 mm
